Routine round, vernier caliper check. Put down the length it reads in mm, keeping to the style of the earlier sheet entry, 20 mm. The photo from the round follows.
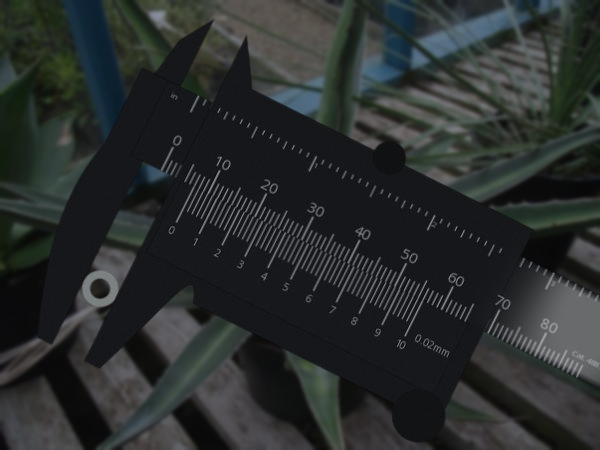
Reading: 7.0 mm
